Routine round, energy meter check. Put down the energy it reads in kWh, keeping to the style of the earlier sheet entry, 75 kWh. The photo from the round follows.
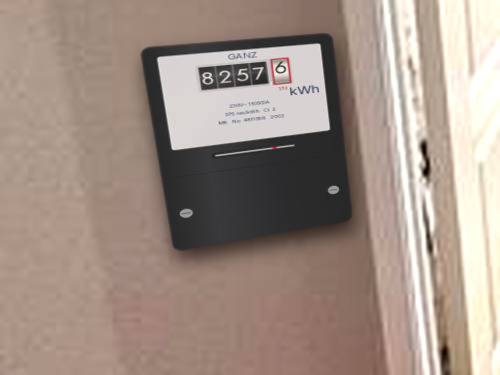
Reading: 8257.6 kWh
